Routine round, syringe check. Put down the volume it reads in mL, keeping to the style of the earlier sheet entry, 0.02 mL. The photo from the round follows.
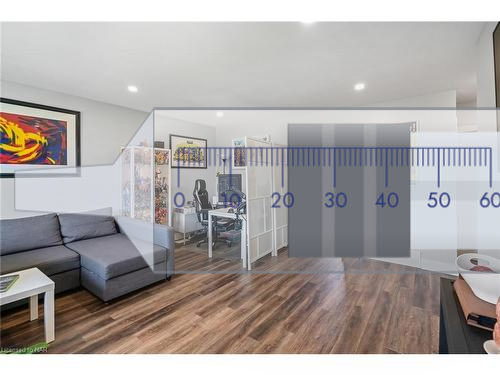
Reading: 21 mL
